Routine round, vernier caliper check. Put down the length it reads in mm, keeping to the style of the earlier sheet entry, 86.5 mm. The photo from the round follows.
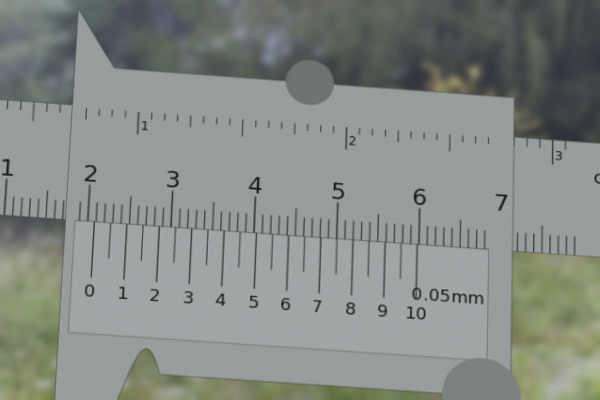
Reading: 20.8 mm
